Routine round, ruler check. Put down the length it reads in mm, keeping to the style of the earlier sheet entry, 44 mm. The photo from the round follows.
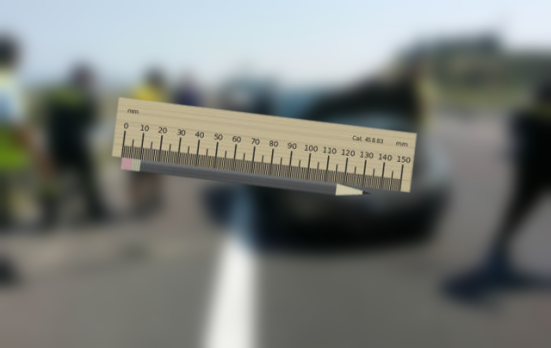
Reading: 135 mm
